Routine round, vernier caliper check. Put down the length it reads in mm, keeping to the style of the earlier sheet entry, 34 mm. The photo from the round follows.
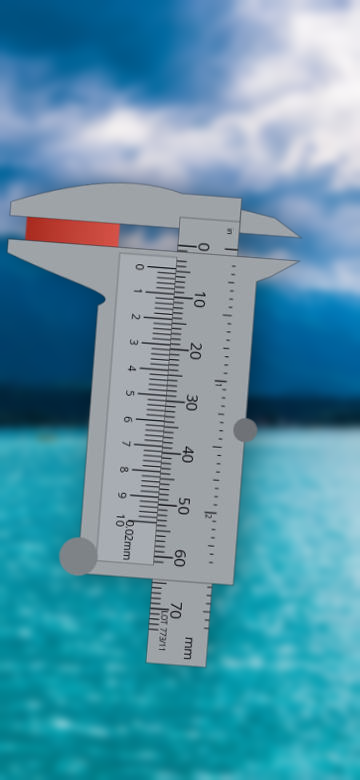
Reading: 4.5 mm
